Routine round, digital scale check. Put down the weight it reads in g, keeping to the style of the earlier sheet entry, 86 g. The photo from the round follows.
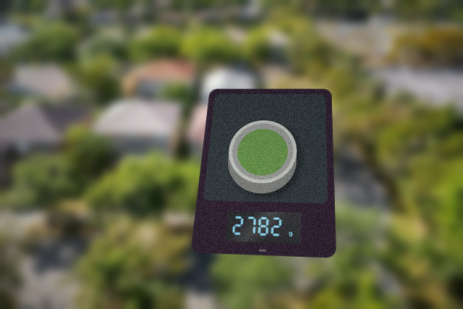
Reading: 2782 g
